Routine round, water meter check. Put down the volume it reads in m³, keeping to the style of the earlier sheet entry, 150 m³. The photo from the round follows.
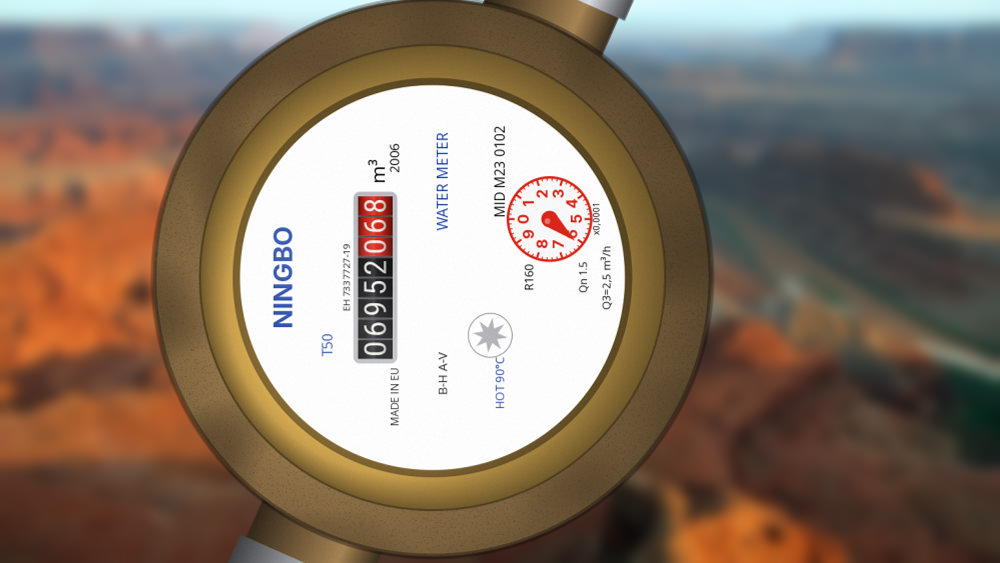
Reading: 6952.0686 m³
